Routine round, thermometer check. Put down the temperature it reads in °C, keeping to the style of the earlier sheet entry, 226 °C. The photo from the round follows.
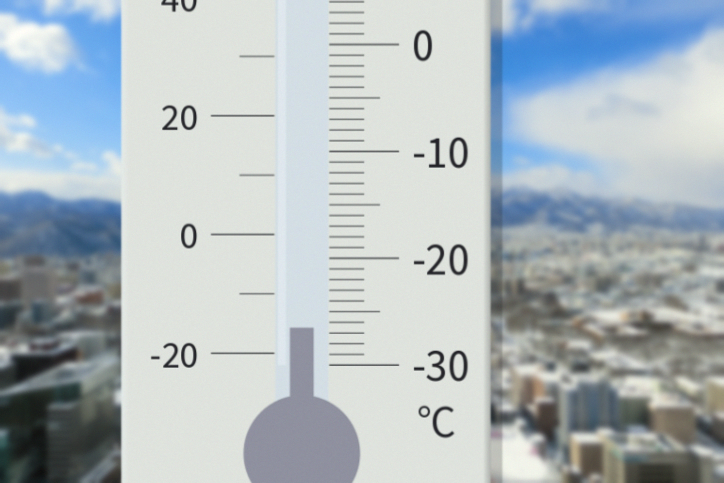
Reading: -26.5 °C
